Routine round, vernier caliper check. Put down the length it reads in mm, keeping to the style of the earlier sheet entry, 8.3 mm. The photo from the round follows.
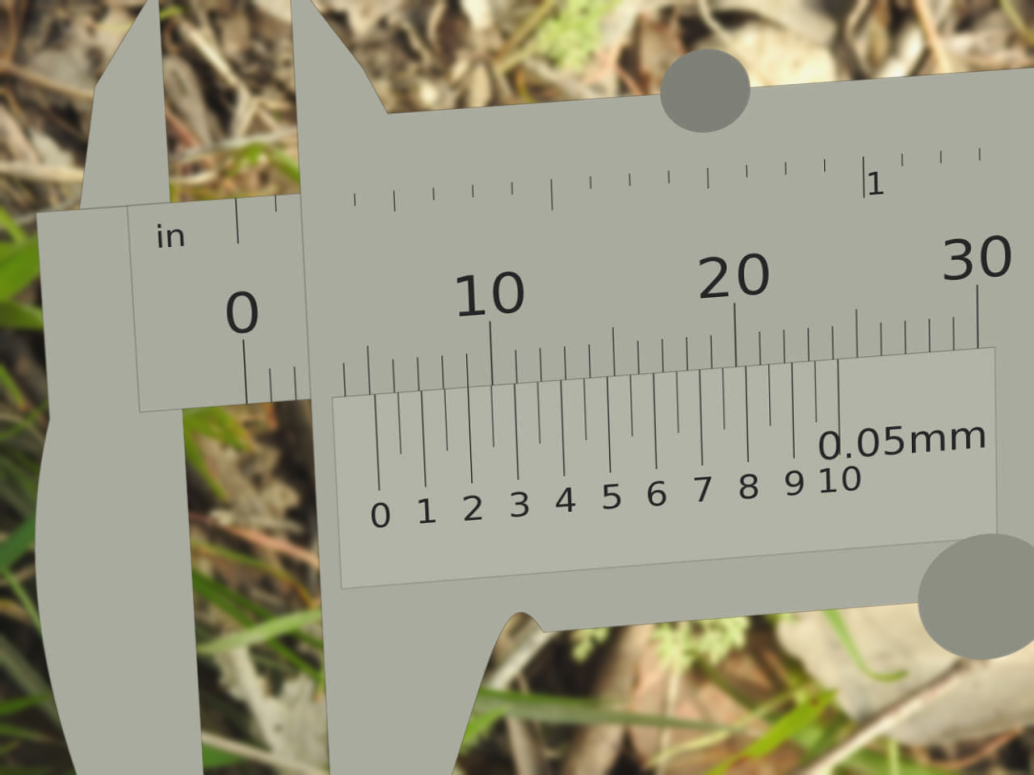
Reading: 5.20 mm
